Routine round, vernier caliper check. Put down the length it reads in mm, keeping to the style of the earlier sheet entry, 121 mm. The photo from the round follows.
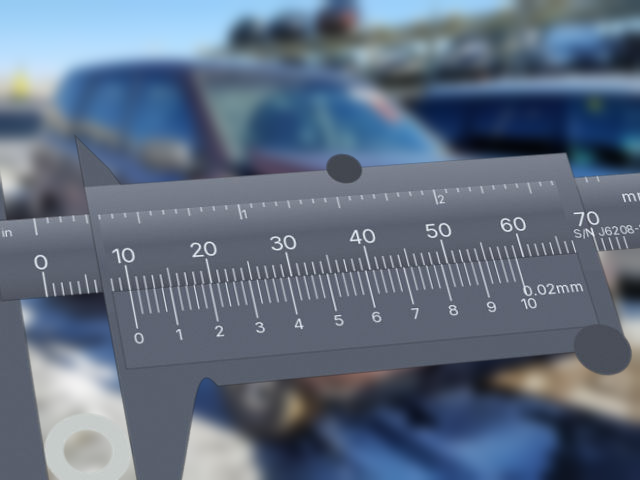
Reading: 10.0 mm
